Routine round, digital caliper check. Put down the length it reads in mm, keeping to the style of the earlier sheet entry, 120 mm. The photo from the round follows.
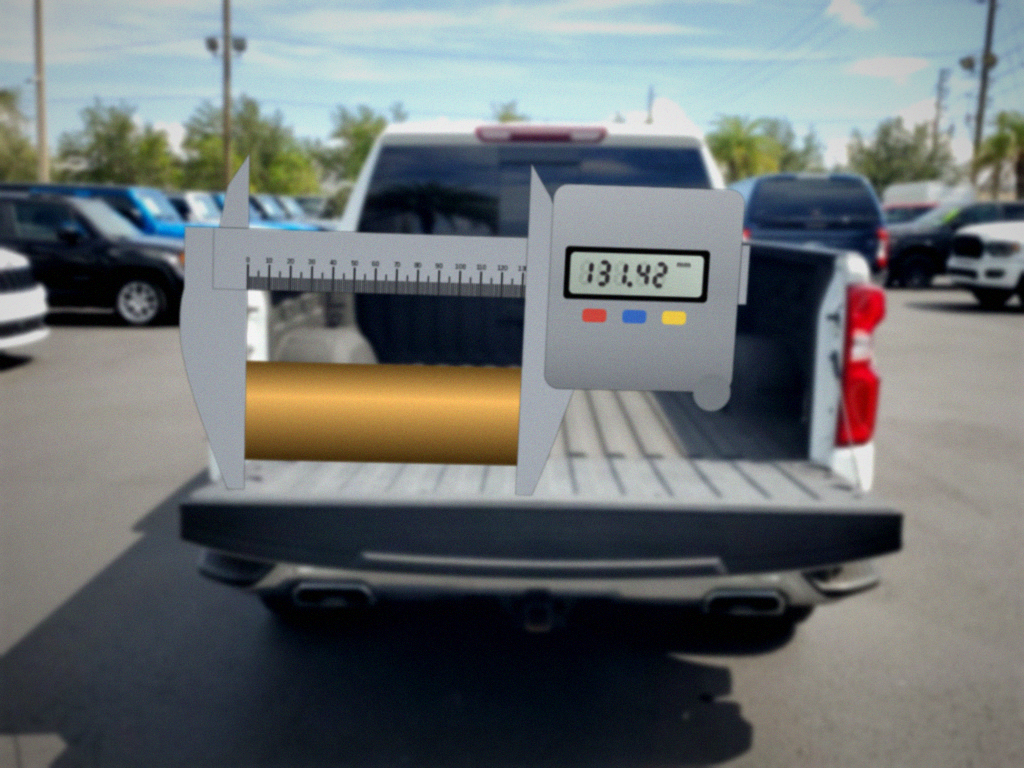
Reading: 131.42 mm
